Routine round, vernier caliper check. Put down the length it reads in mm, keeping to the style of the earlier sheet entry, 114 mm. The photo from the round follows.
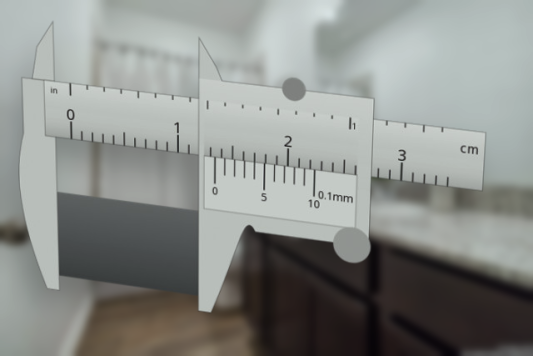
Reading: 13.4 mm
